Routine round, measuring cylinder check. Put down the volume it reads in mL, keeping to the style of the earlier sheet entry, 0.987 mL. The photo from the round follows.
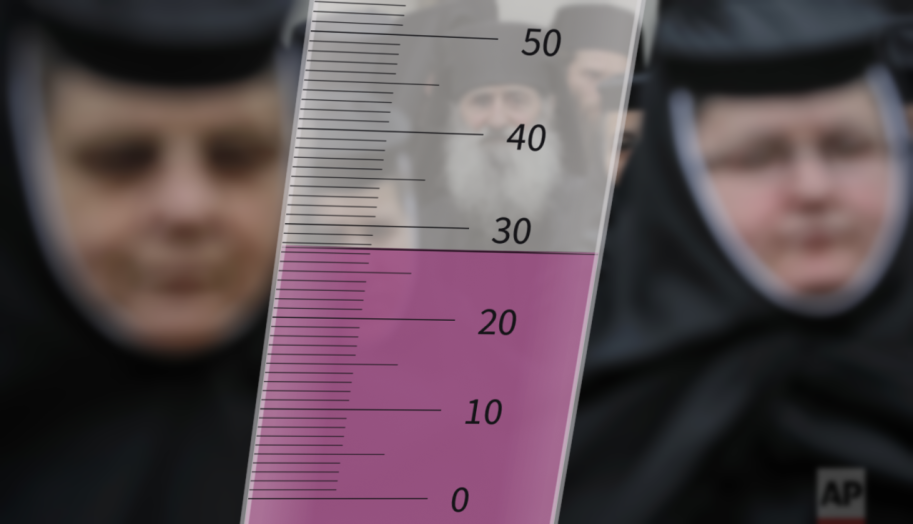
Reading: 27.5 mL
